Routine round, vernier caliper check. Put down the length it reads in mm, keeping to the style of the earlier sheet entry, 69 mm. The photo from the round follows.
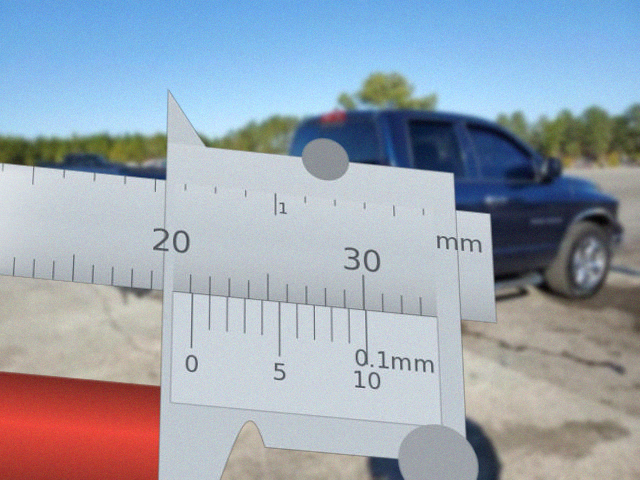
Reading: 21.1 mm
